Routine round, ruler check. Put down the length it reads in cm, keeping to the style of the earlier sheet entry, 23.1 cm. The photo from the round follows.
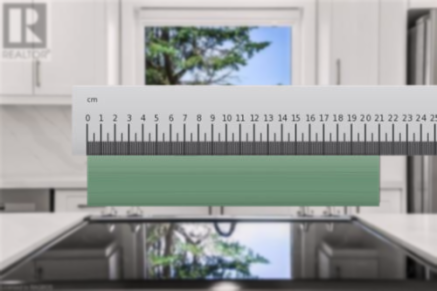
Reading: 21 cm
